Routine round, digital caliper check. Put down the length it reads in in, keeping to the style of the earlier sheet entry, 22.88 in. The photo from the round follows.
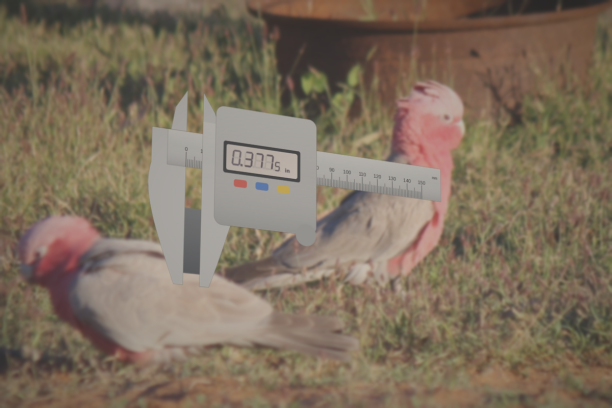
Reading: 0.3775 in
